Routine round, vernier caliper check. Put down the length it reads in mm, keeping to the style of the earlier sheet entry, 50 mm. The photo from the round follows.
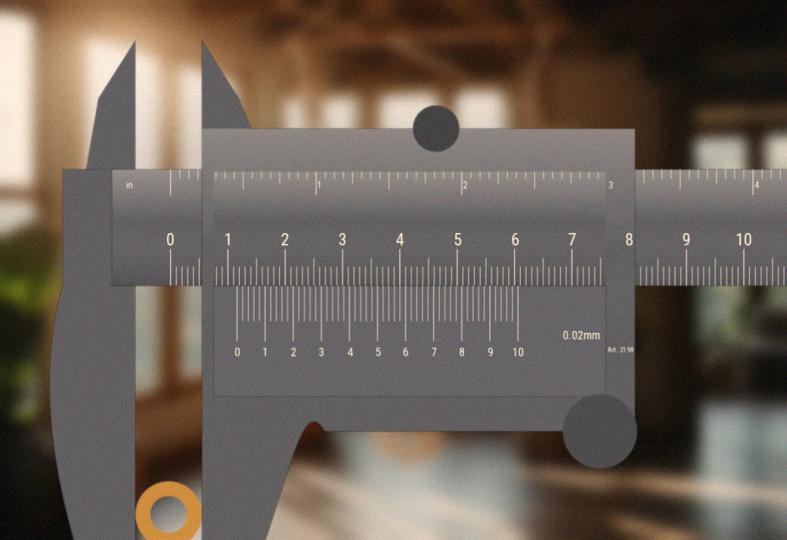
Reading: 11.6 mm
